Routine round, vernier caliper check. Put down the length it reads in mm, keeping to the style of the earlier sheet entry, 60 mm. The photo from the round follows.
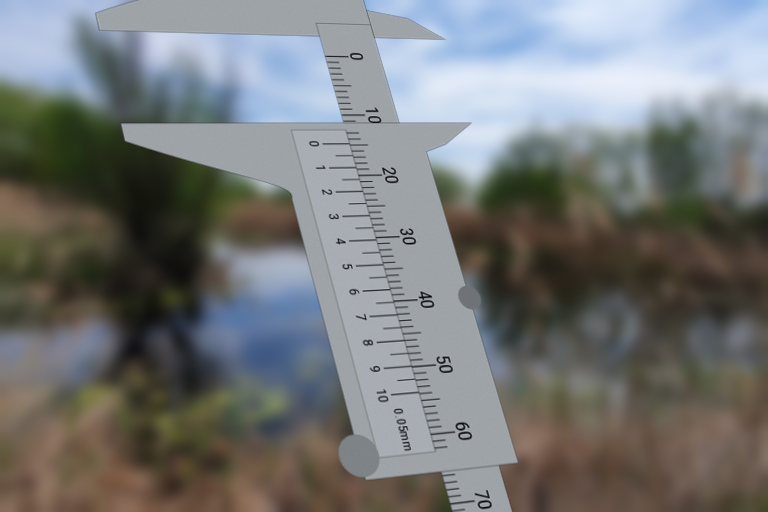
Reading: 14.8 mm
